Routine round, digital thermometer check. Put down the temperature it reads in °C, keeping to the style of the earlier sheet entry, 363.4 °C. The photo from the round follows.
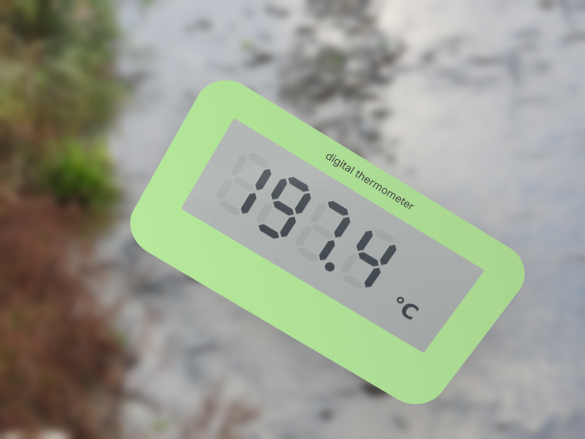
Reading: 197.4 °C
